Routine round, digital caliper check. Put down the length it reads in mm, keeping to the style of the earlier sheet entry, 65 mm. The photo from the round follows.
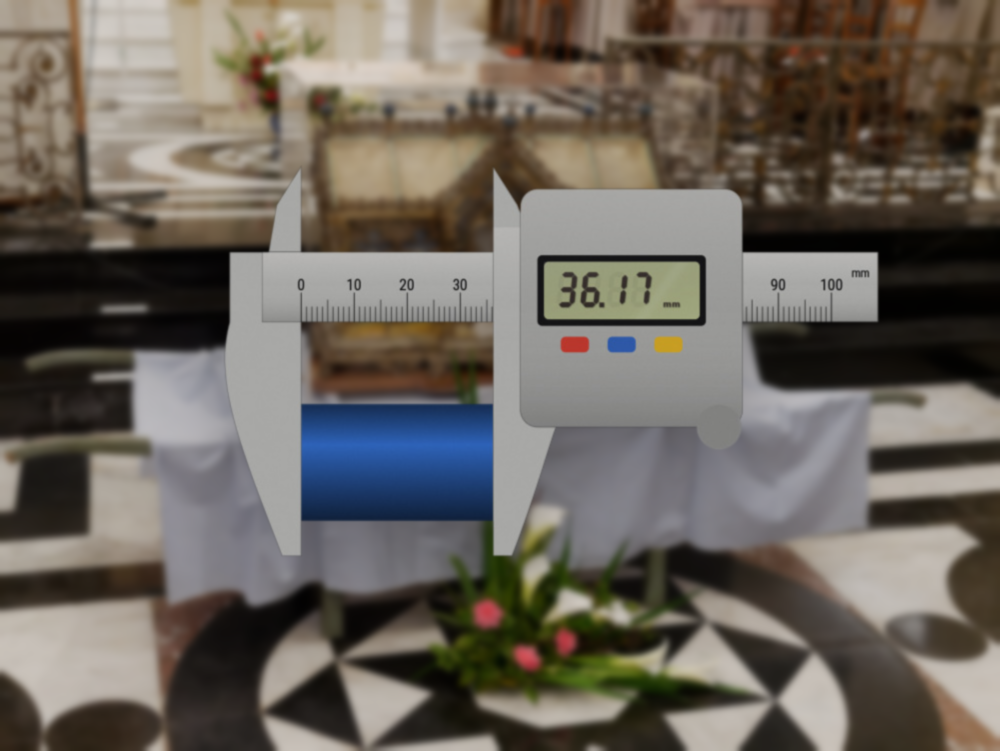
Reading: 36.17 mm
